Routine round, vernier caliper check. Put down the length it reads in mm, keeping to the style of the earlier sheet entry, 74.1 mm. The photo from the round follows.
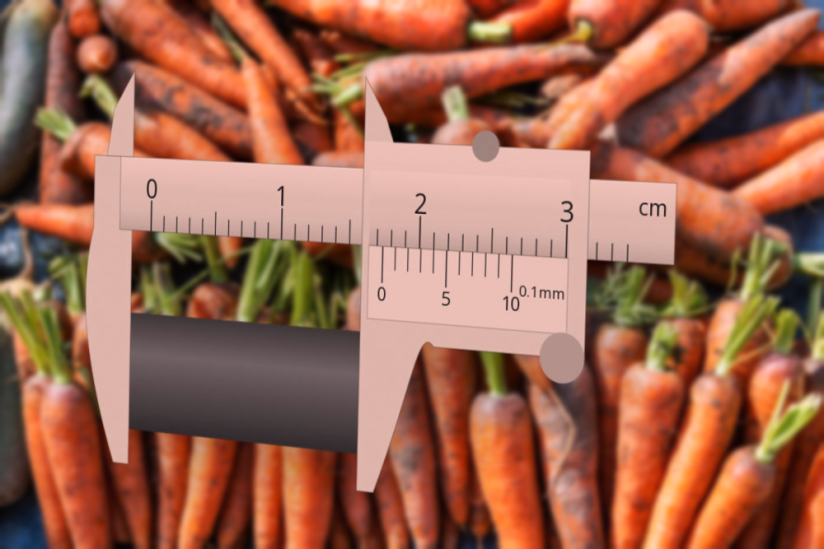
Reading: 17.4 mm
